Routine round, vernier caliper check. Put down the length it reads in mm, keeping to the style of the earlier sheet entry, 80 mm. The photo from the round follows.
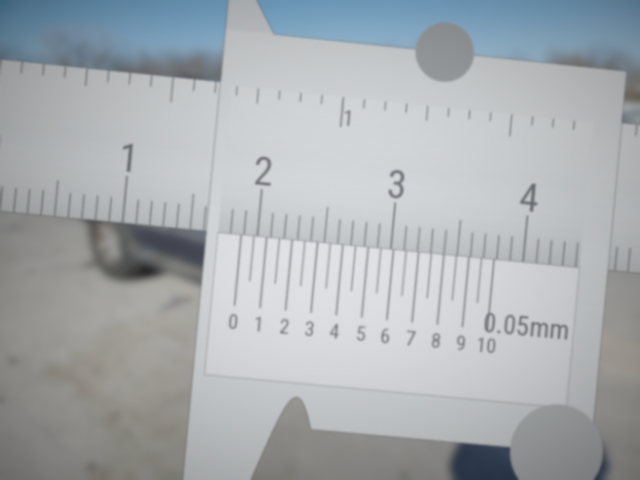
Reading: 18.8 mm
